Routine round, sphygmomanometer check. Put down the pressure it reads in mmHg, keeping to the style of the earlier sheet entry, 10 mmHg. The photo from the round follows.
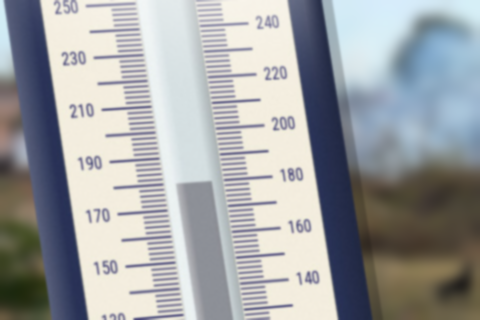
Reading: 180 mmHg
